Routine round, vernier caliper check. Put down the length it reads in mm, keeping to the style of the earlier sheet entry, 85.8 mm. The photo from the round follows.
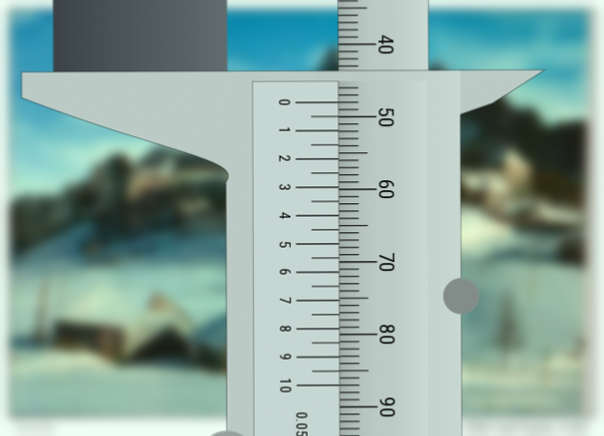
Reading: 48.0 mm
